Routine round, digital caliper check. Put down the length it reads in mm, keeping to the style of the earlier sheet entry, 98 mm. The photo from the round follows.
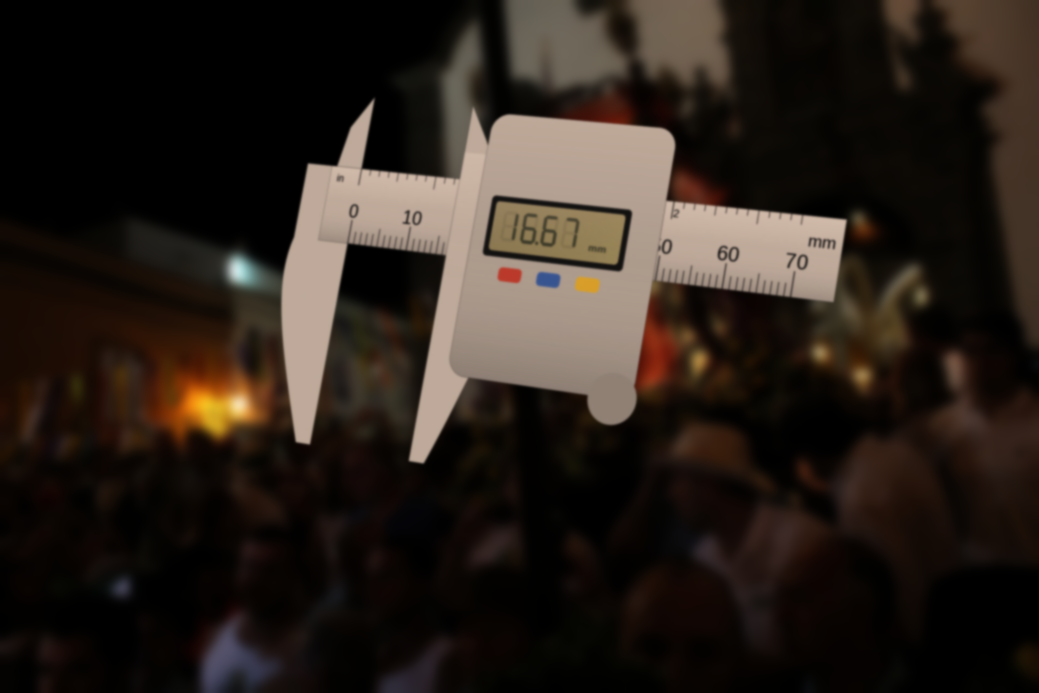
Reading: 16.67 mm
